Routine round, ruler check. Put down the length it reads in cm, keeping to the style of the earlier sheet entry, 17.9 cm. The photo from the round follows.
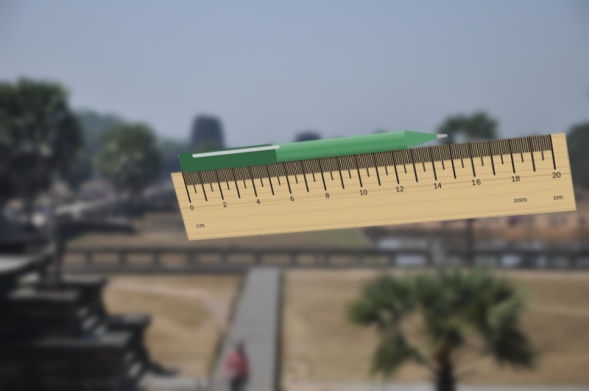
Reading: 15 cm
